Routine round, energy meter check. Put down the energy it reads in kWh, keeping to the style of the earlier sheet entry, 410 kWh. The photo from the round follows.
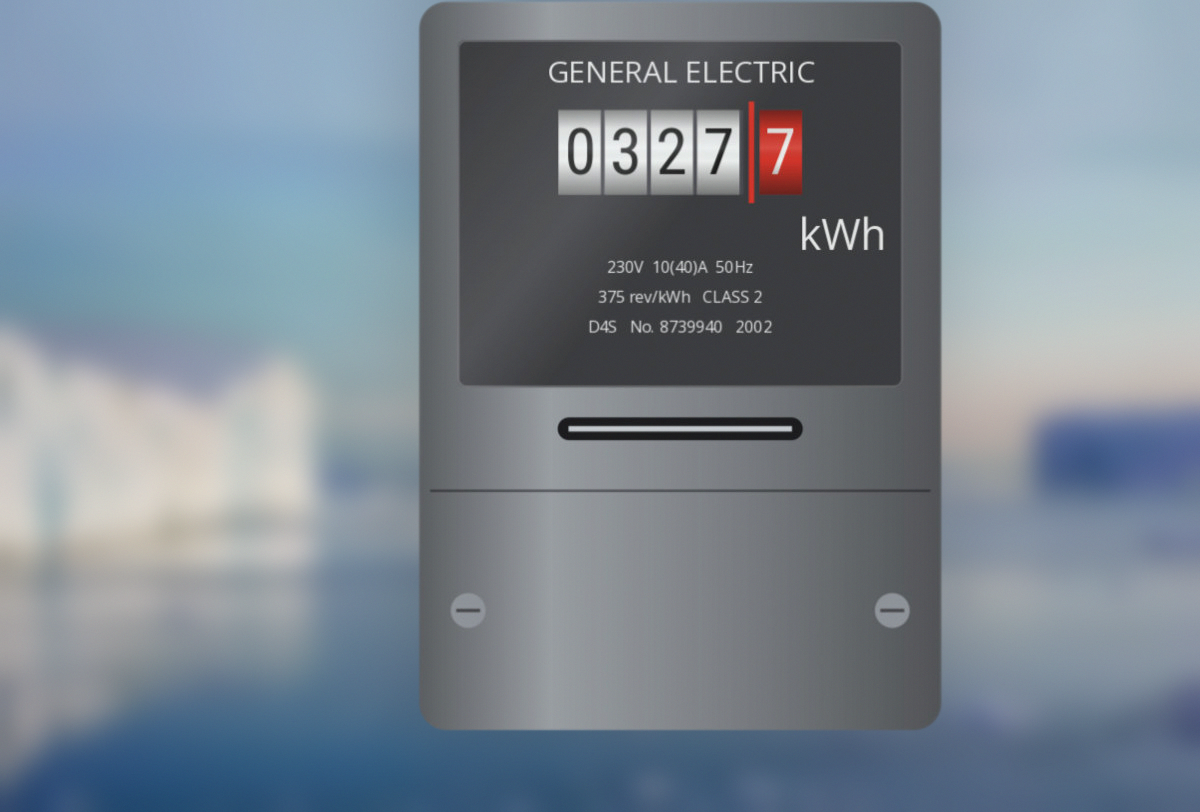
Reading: 327.7 kWh
